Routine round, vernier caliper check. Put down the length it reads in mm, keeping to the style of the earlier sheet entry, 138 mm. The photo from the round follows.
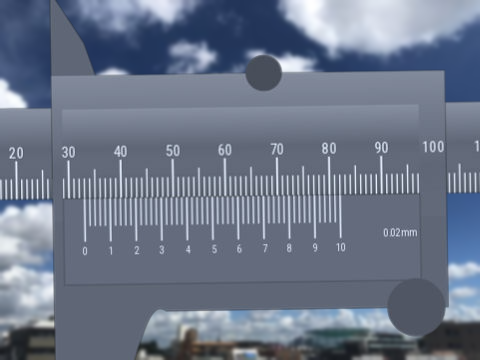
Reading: 33.0 mm
